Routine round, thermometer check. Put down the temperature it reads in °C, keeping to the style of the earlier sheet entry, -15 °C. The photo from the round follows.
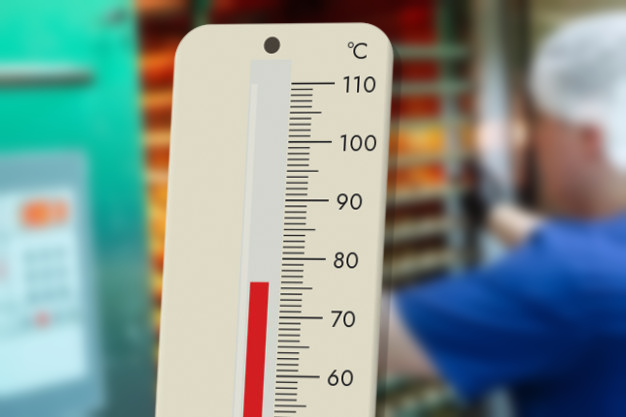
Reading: 76 °C
